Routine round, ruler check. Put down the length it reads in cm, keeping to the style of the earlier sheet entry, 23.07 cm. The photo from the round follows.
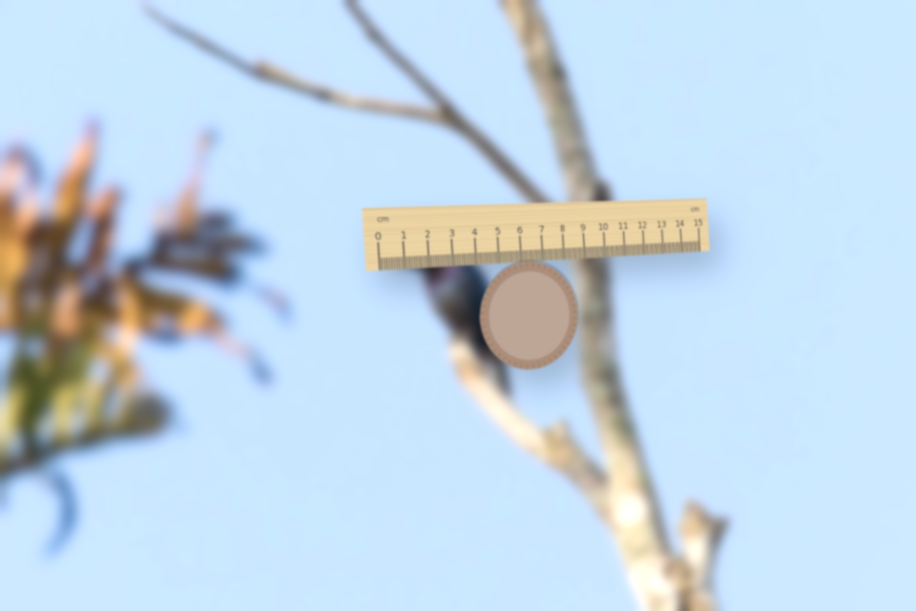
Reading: 4.5 cm
